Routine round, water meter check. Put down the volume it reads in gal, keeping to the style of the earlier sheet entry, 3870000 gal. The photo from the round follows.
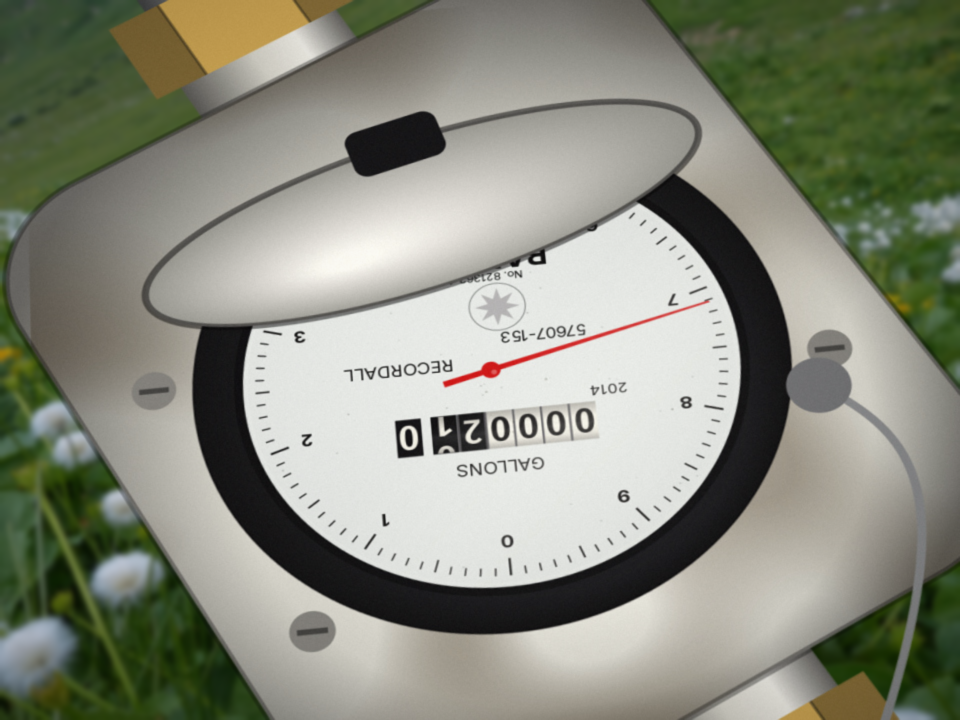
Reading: 207.1 gal
